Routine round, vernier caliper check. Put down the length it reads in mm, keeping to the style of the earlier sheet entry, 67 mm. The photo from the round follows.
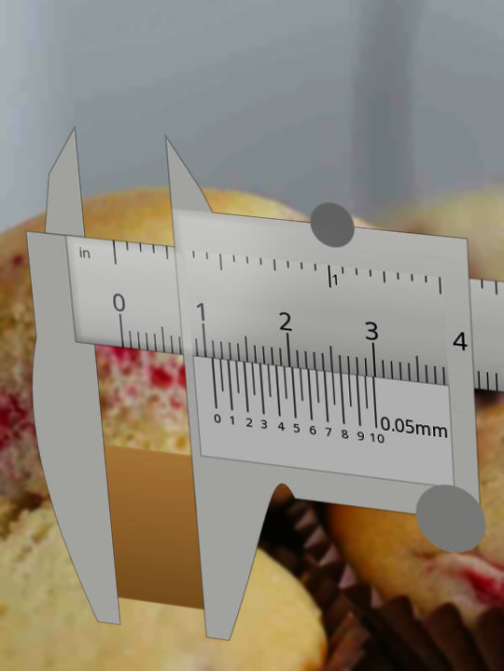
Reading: 10.8 mm
